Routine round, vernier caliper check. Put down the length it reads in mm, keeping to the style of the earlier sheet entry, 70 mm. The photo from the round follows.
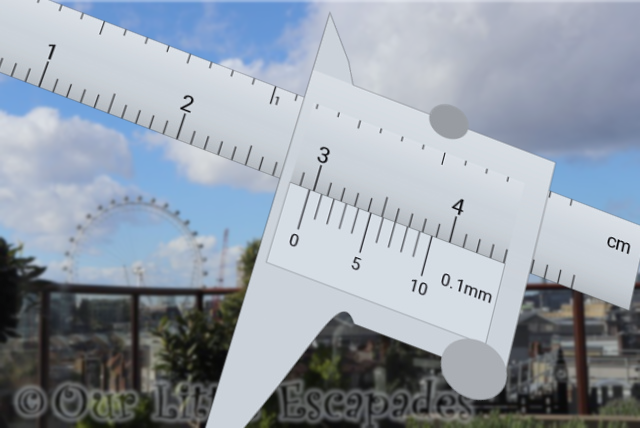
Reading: 29.7 mm
